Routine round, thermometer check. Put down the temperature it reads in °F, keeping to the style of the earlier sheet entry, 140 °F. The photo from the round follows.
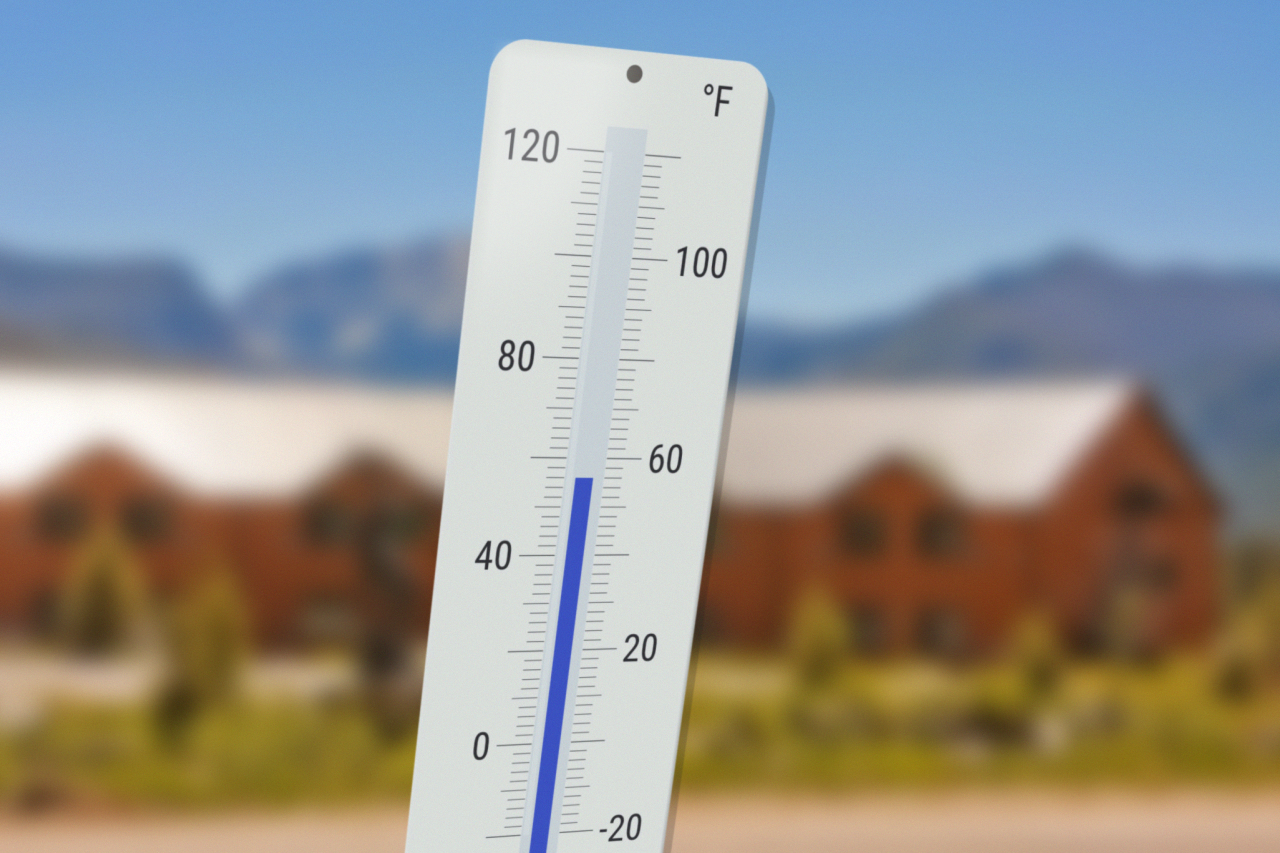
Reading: 56 °F
